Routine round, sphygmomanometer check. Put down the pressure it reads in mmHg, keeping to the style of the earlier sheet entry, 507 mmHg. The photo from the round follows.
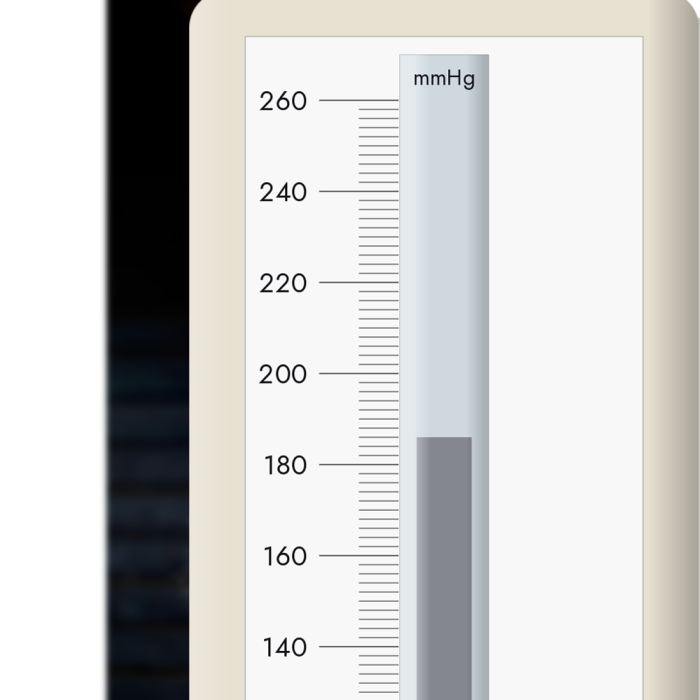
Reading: 186 mmHg
